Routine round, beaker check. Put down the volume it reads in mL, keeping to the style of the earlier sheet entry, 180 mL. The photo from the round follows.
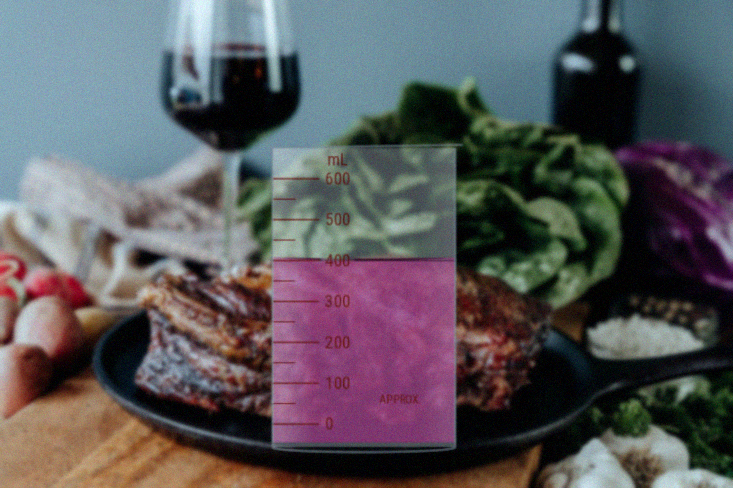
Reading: 400 mL
